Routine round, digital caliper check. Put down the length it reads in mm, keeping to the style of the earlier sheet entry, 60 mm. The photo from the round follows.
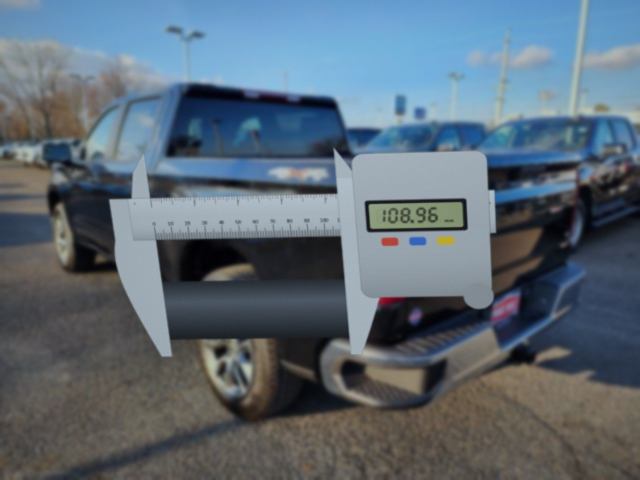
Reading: 108.96 mm
